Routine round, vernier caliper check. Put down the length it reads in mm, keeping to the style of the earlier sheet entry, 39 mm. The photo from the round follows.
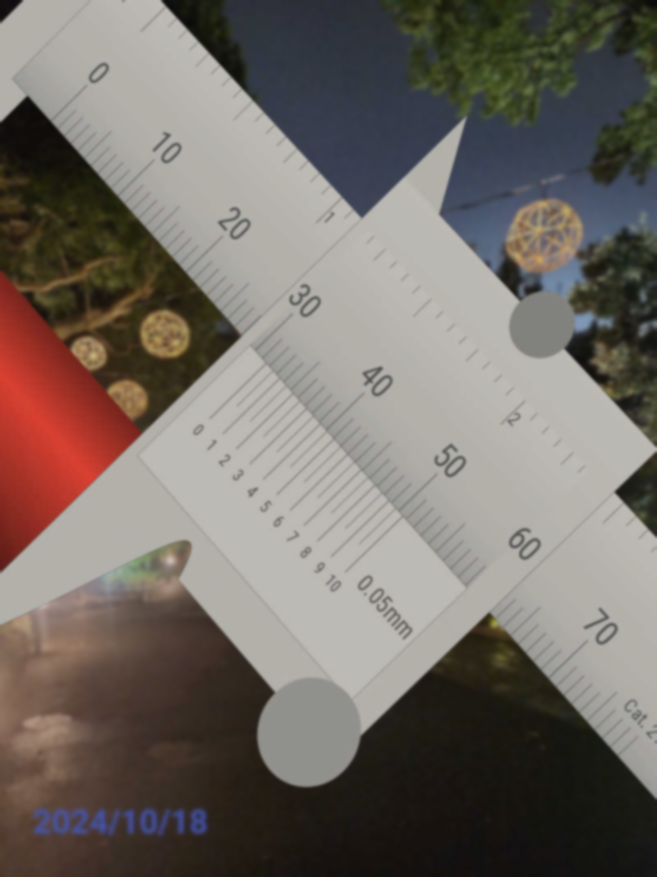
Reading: 31.6 mm
